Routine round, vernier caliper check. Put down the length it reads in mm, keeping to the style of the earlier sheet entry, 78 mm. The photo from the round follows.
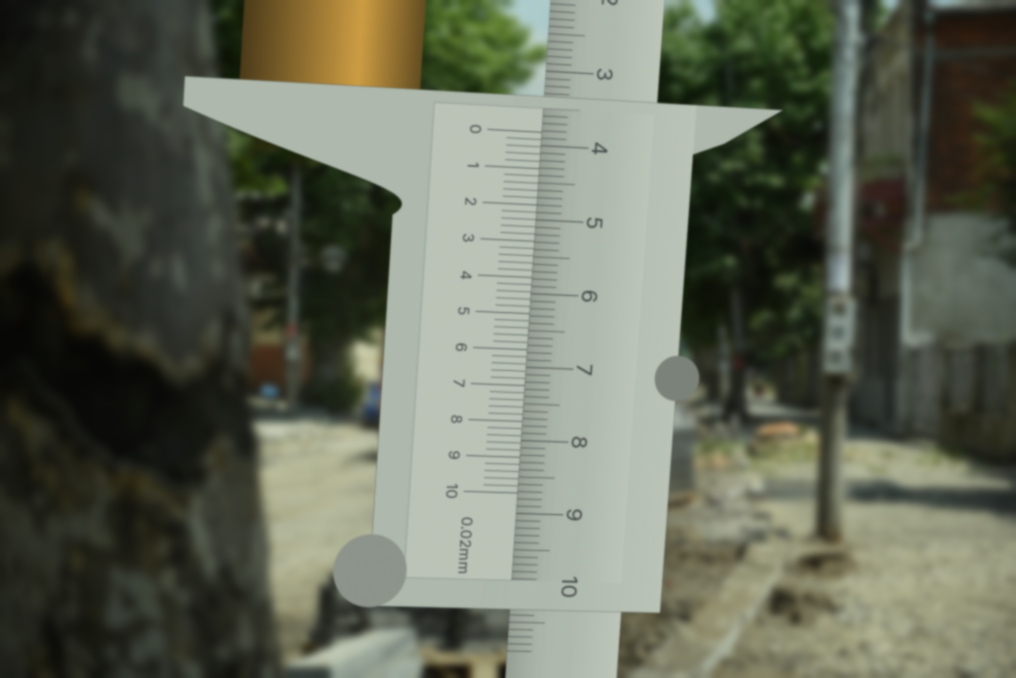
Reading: 38.2 mm
